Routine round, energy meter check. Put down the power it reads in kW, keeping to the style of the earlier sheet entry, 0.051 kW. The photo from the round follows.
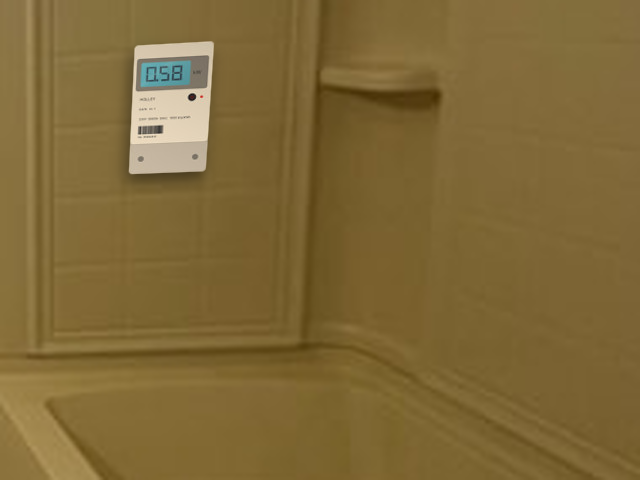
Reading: 0.58 kW
